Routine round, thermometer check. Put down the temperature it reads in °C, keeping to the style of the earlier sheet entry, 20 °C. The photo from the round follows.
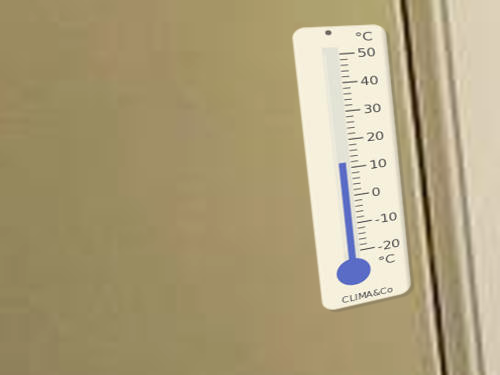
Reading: 12 °C
